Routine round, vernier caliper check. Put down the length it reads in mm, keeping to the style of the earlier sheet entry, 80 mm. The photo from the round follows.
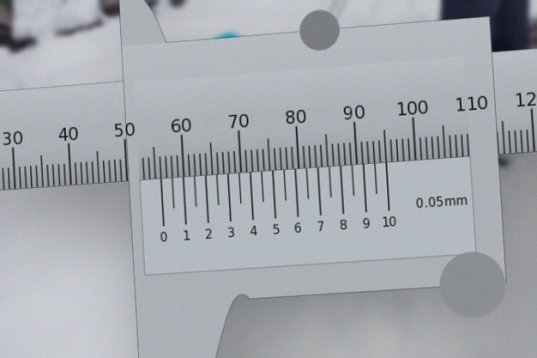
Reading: 56.0 mm
